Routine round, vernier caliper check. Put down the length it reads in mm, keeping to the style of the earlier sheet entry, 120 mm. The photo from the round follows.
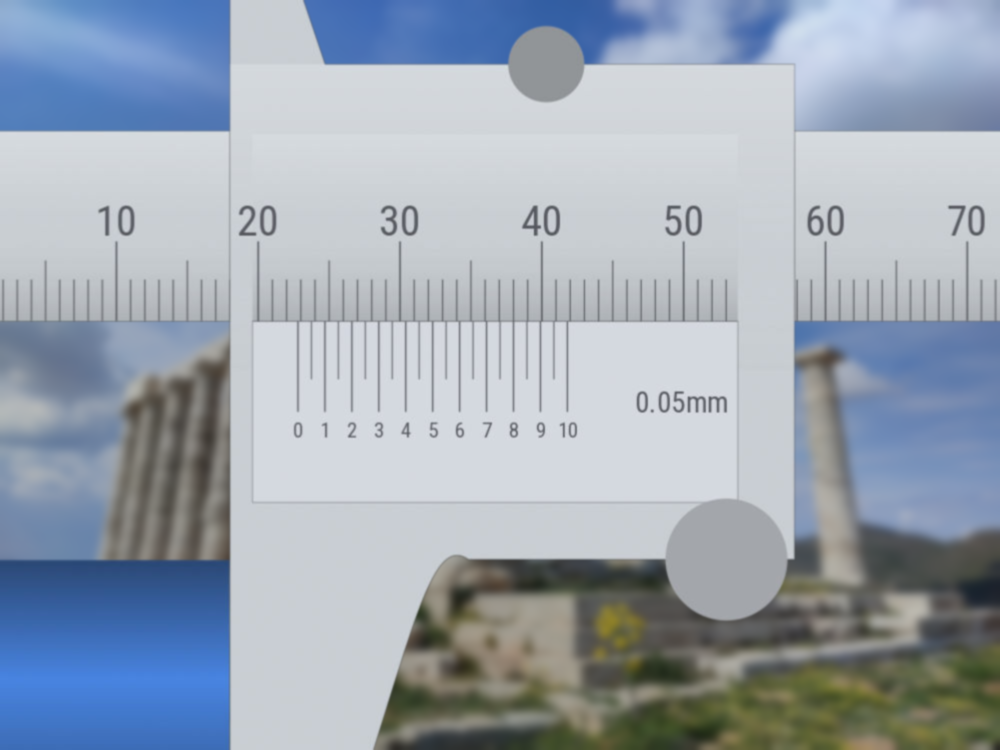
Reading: 22.8 mm
